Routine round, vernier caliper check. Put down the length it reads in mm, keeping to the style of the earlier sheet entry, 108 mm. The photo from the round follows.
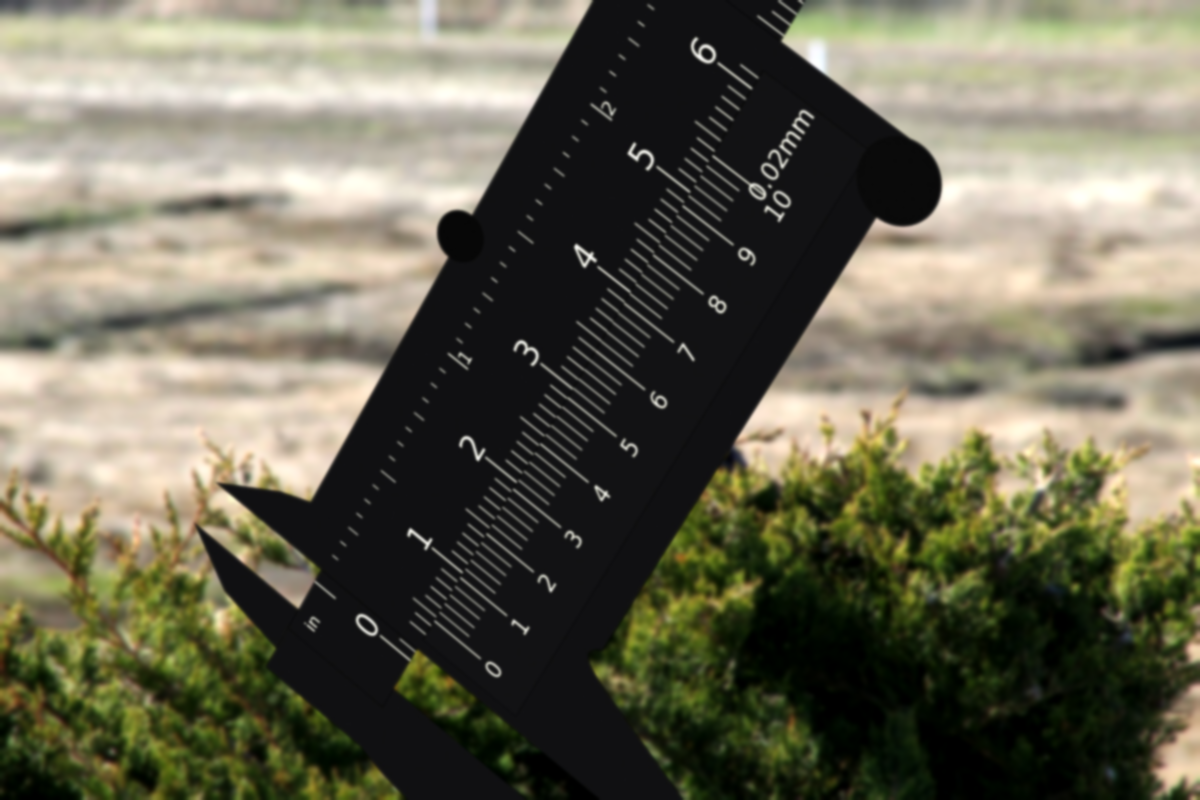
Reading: 4.6 mm
